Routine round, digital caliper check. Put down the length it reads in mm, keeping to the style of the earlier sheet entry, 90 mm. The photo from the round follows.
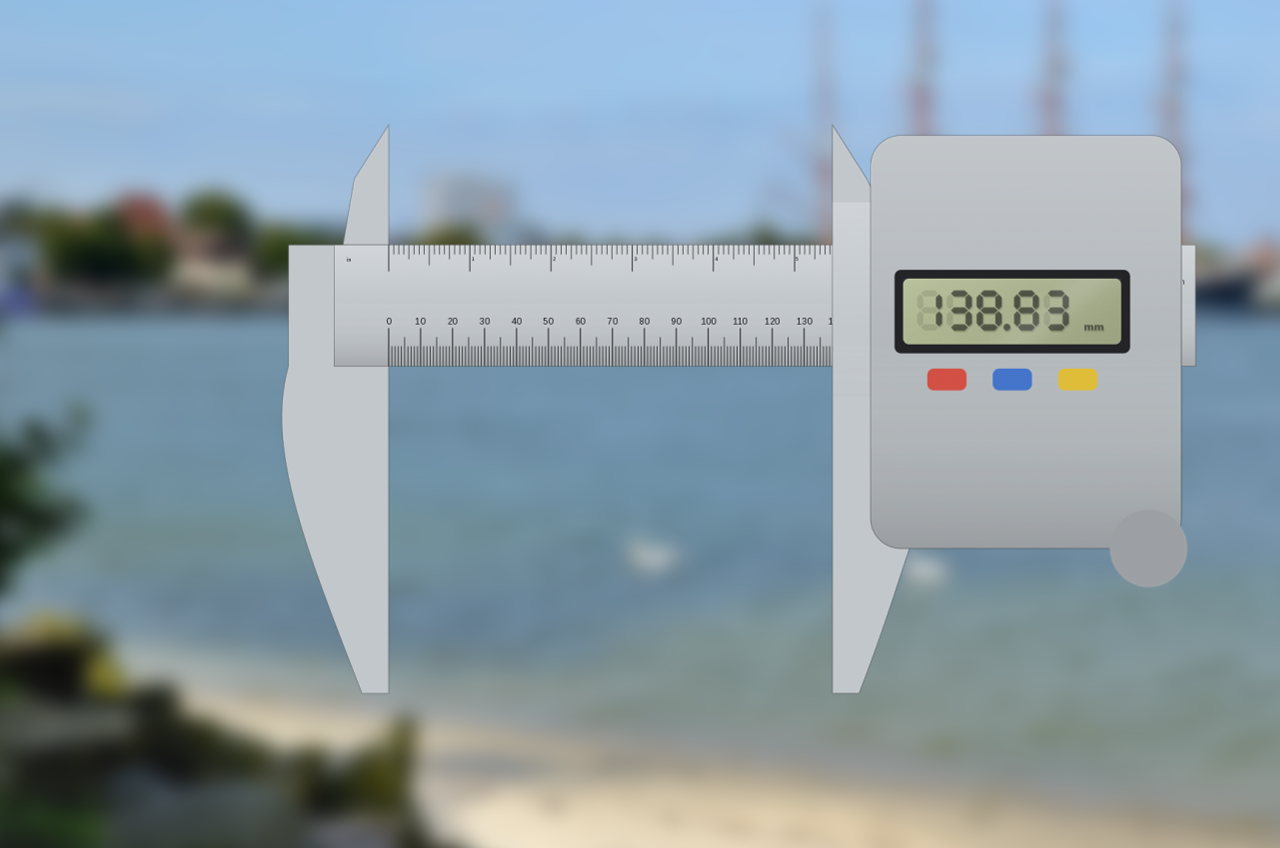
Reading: 138.83 mm
